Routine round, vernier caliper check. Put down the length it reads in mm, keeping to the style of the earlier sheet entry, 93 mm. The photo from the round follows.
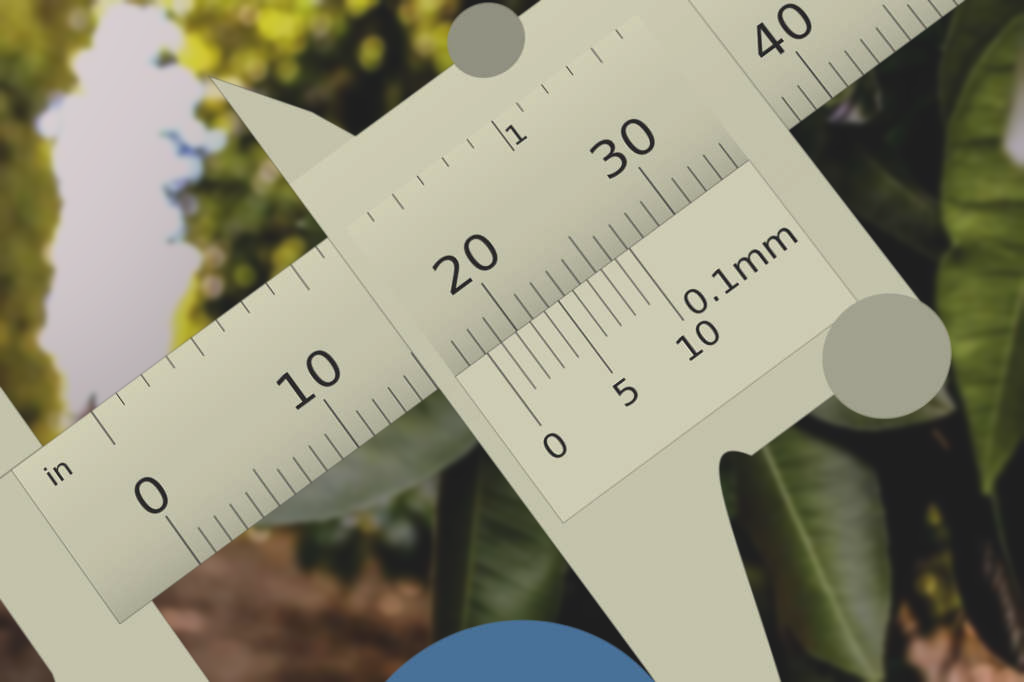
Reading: 18.1 mm
